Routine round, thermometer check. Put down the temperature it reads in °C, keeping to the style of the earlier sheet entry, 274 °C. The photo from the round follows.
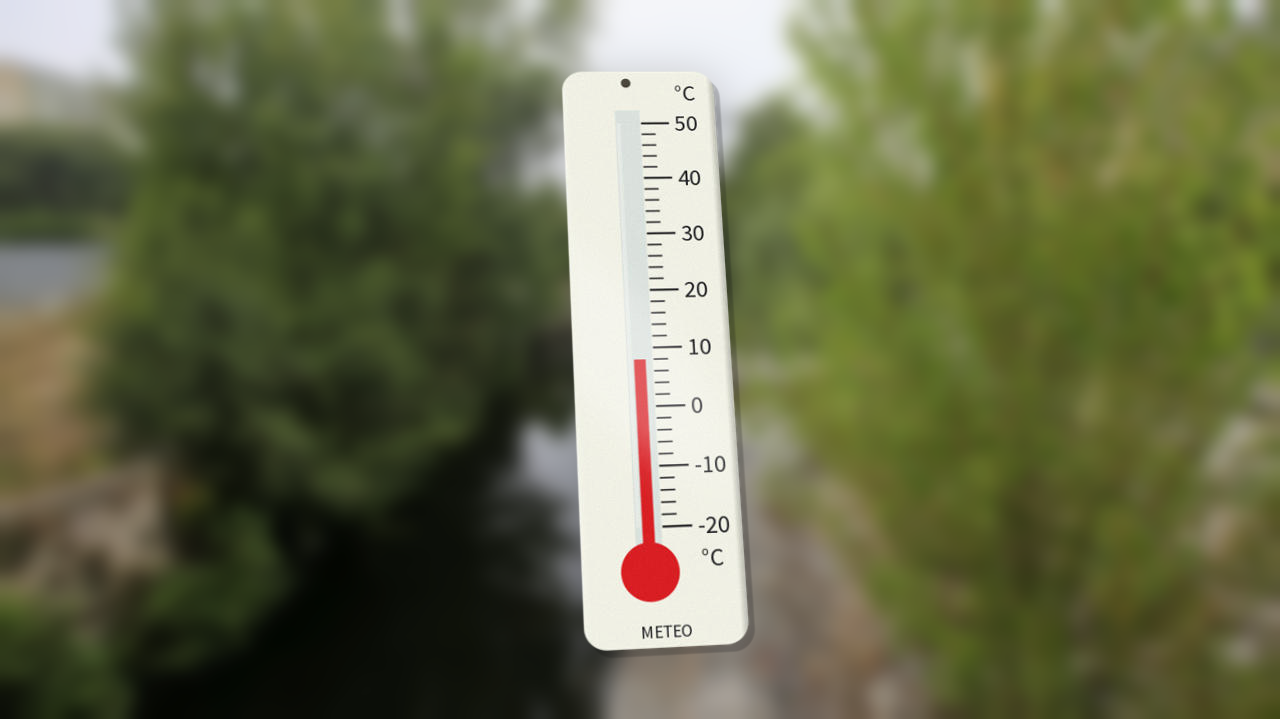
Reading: 8 °C
